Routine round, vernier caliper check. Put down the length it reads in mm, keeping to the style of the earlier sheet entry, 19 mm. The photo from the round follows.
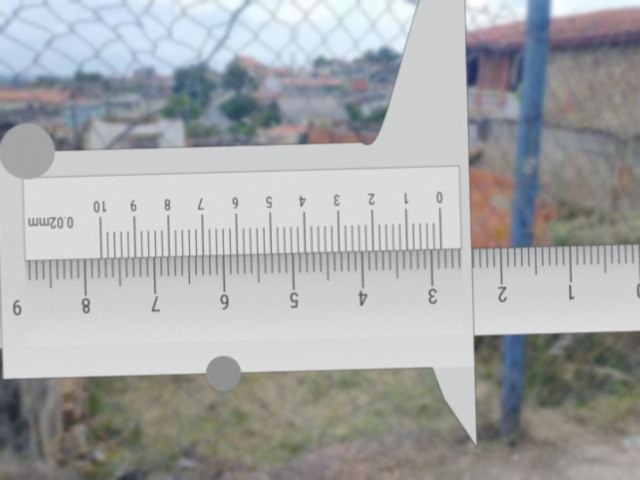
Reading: 28.6 mm
